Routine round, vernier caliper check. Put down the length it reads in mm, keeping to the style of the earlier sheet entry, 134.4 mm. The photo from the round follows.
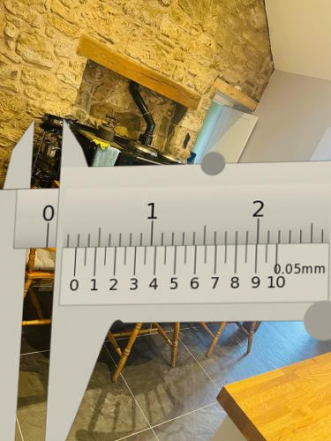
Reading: 2.8 mm
